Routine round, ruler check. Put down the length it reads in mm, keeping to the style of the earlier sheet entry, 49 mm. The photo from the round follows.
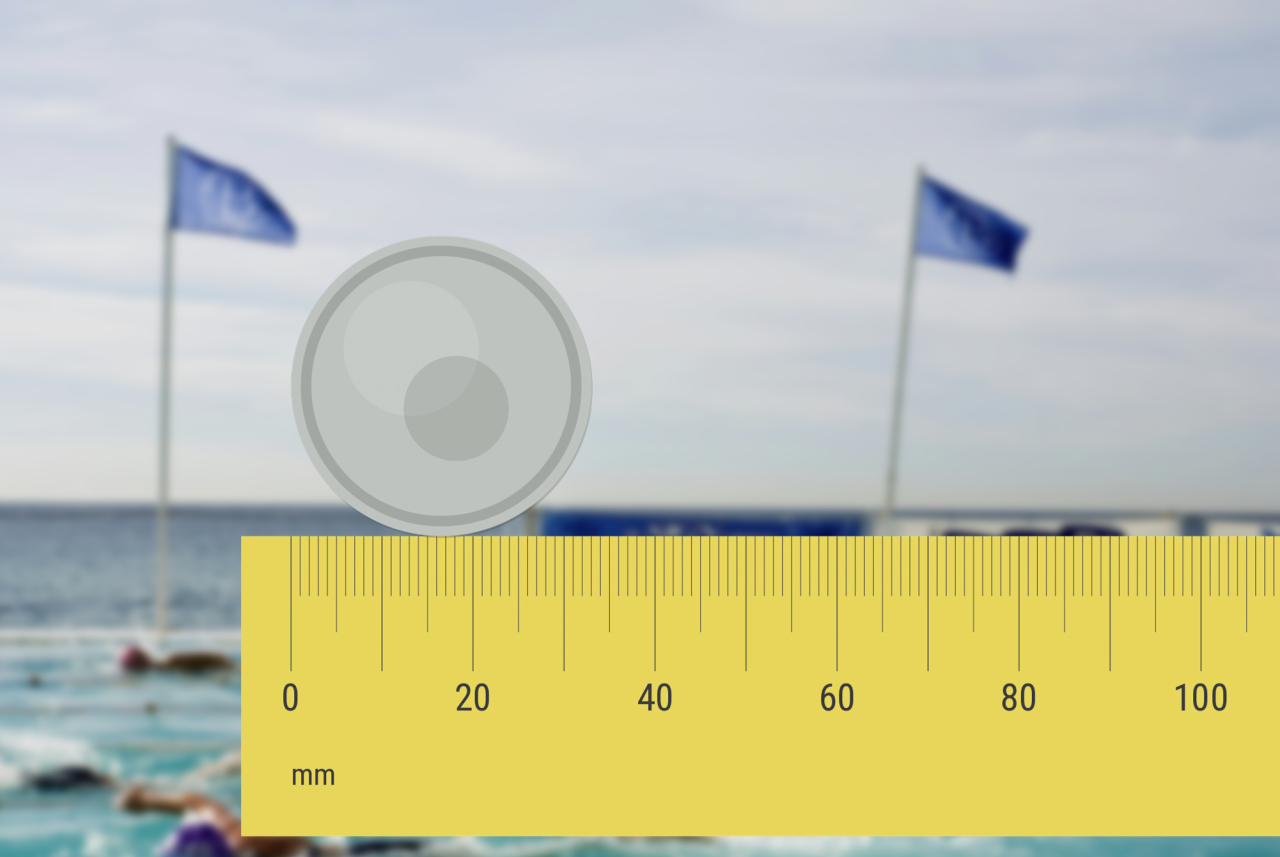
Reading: 33 mm
